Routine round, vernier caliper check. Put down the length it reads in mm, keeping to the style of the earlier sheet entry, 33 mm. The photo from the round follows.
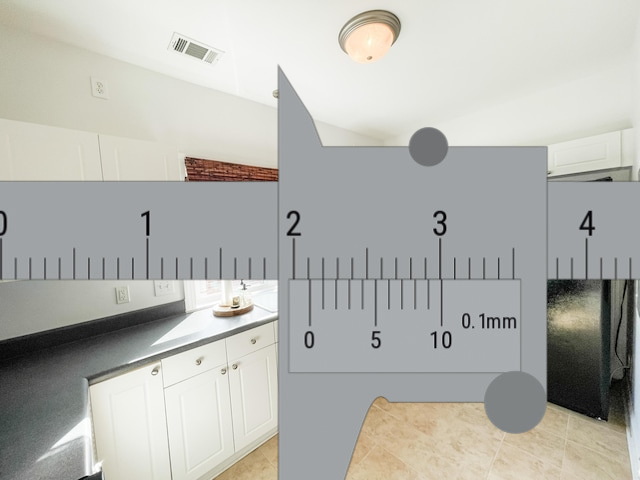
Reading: 21.1 mm
